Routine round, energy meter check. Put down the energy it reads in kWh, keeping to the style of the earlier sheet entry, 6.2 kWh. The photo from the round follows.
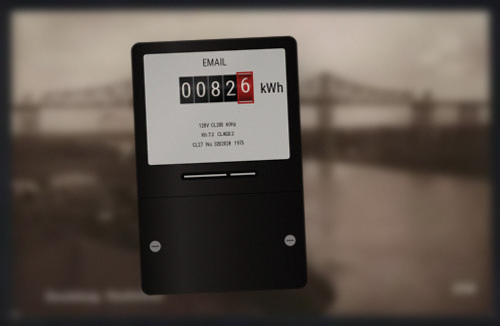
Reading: 82.6 kWh
